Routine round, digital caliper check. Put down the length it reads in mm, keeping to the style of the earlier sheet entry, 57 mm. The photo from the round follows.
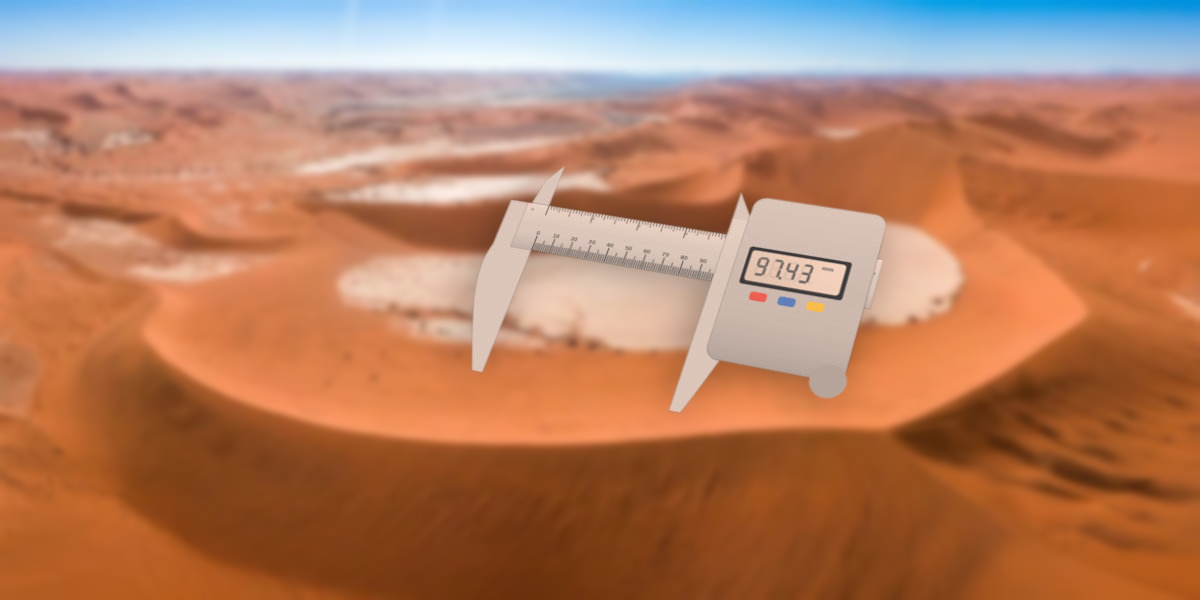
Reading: 97.43 mm
